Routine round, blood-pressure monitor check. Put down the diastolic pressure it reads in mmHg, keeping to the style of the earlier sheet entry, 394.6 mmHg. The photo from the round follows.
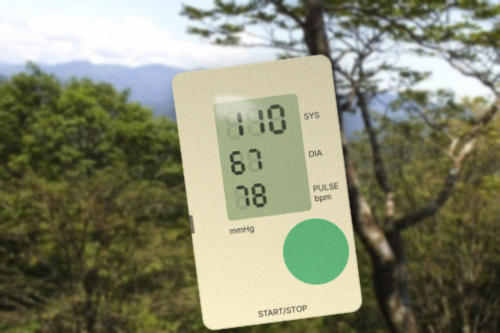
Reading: 67 mmHg
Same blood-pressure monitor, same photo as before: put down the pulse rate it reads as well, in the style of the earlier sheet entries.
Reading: 78 bpm
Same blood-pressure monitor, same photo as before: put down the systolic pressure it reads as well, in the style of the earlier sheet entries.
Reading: 110 mmHg
